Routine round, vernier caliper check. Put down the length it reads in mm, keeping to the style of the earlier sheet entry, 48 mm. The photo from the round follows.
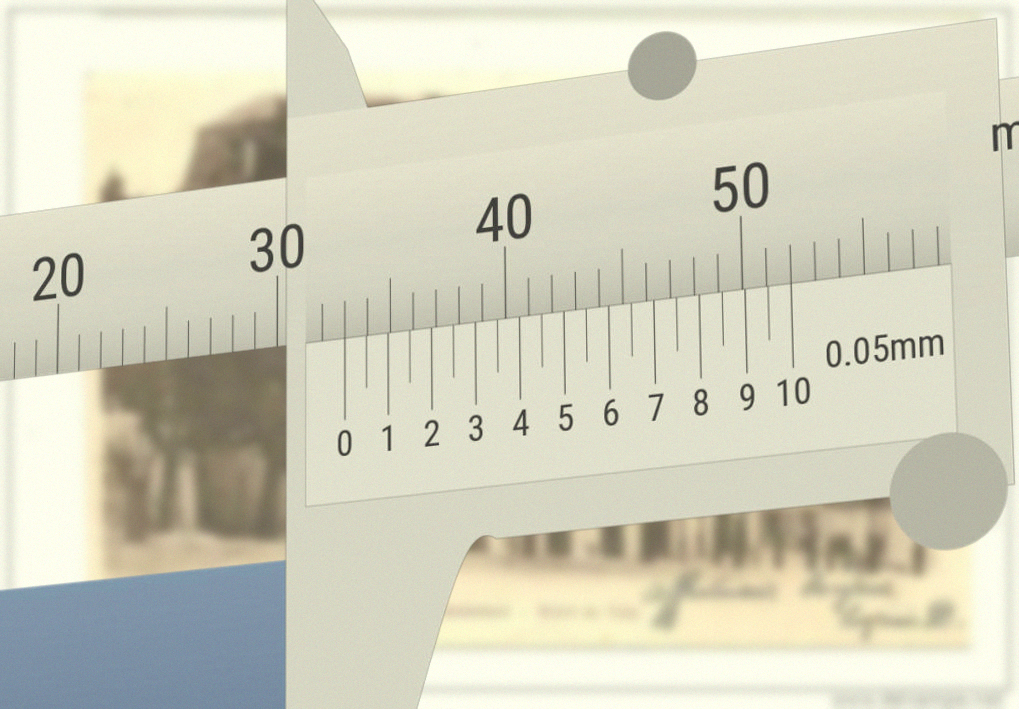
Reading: 33.0 mm
